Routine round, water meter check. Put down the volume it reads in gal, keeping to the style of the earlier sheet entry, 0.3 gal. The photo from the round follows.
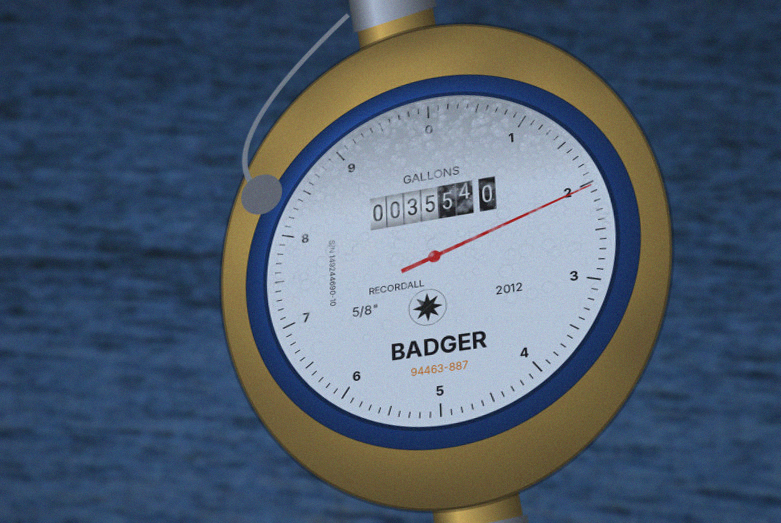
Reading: 35542.0 gal
